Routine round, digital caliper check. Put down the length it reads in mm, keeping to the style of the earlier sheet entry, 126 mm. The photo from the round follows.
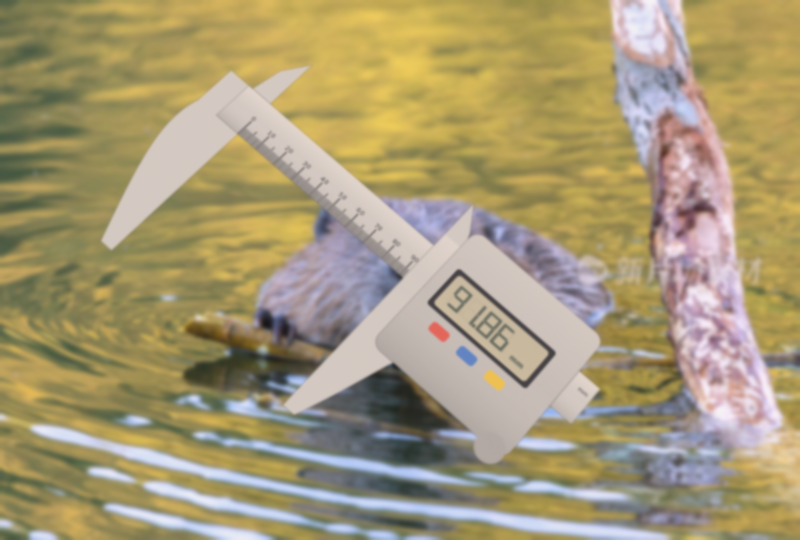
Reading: 91.86 mm
